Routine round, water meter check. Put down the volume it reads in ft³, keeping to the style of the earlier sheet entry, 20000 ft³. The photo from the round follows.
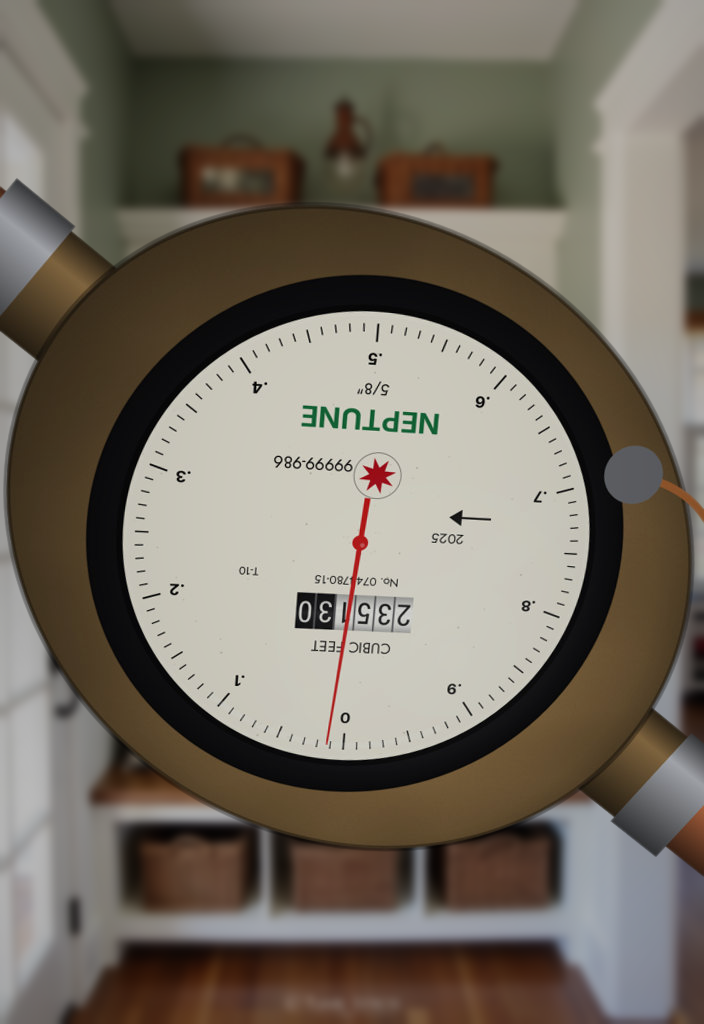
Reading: 235130.01 ft³
